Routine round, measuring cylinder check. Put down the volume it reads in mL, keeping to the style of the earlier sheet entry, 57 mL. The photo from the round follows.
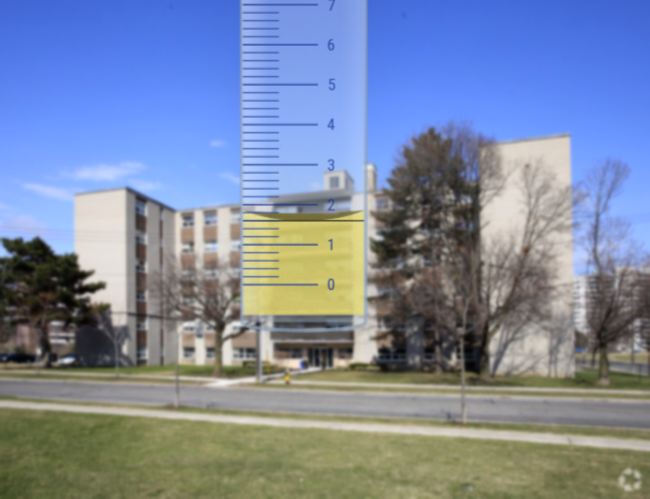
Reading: 1.6 mL
